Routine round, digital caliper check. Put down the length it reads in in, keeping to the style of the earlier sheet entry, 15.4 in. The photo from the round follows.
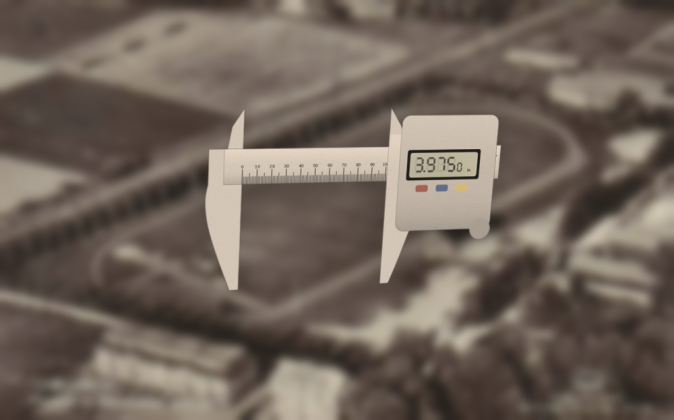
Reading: 3.9750 in
